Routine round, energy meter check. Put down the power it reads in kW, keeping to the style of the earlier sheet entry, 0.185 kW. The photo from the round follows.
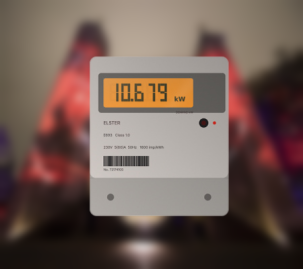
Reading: 10.679 kW
